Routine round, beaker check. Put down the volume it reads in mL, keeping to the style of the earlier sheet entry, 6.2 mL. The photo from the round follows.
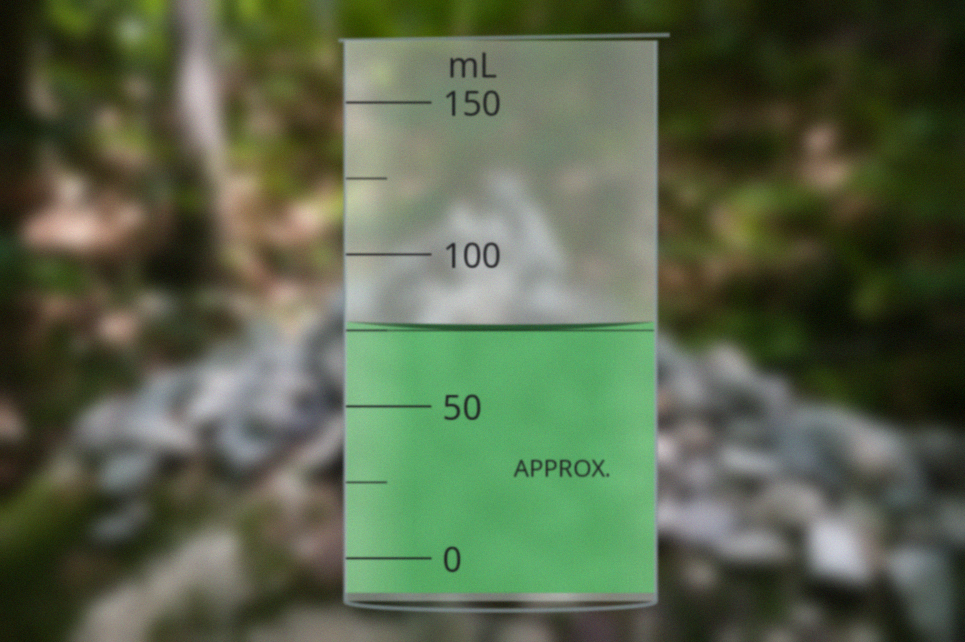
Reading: 75 mL
